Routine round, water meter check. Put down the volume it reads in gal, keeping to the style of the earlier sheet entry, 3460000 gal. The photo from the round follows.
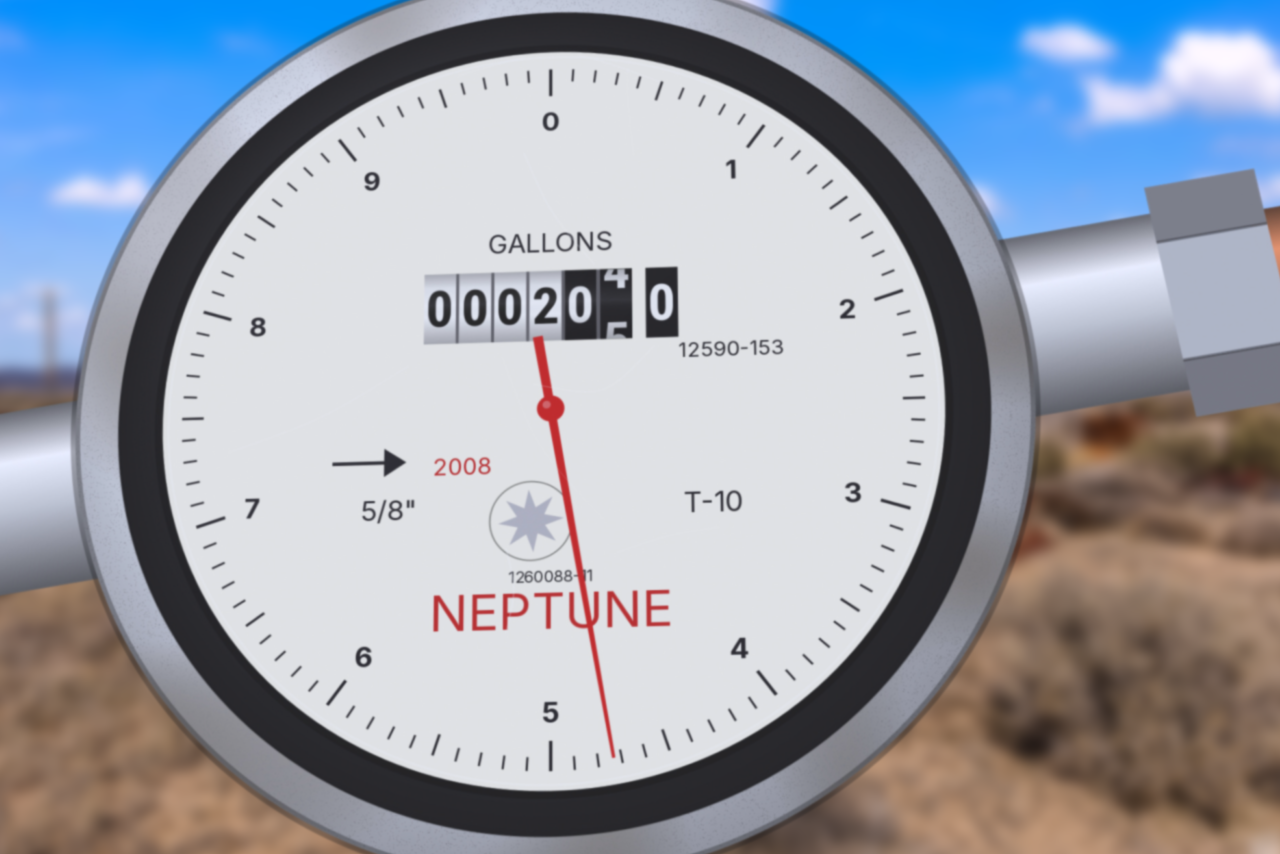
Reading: 2044.7 gal
